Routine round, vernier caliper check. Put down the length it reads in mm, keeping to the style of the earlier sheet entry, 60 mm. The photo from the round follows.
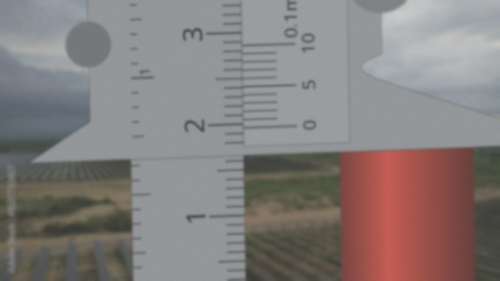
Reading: 19.6 mm
